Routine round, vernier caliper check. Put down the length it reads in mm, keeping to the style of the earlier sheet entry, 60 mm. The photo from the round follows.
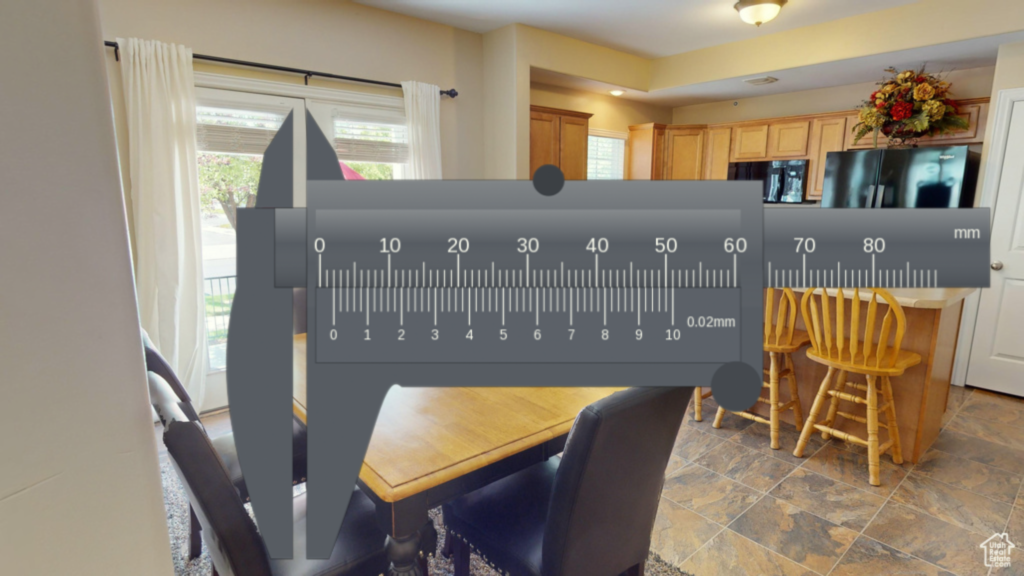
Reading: 2.0 mm
